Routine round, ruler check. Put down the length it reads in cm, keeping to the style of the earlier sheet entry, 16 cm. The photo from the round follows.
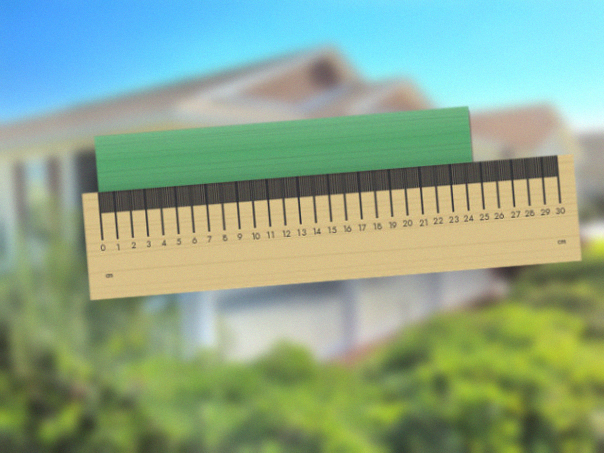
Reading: 24.5 cm
